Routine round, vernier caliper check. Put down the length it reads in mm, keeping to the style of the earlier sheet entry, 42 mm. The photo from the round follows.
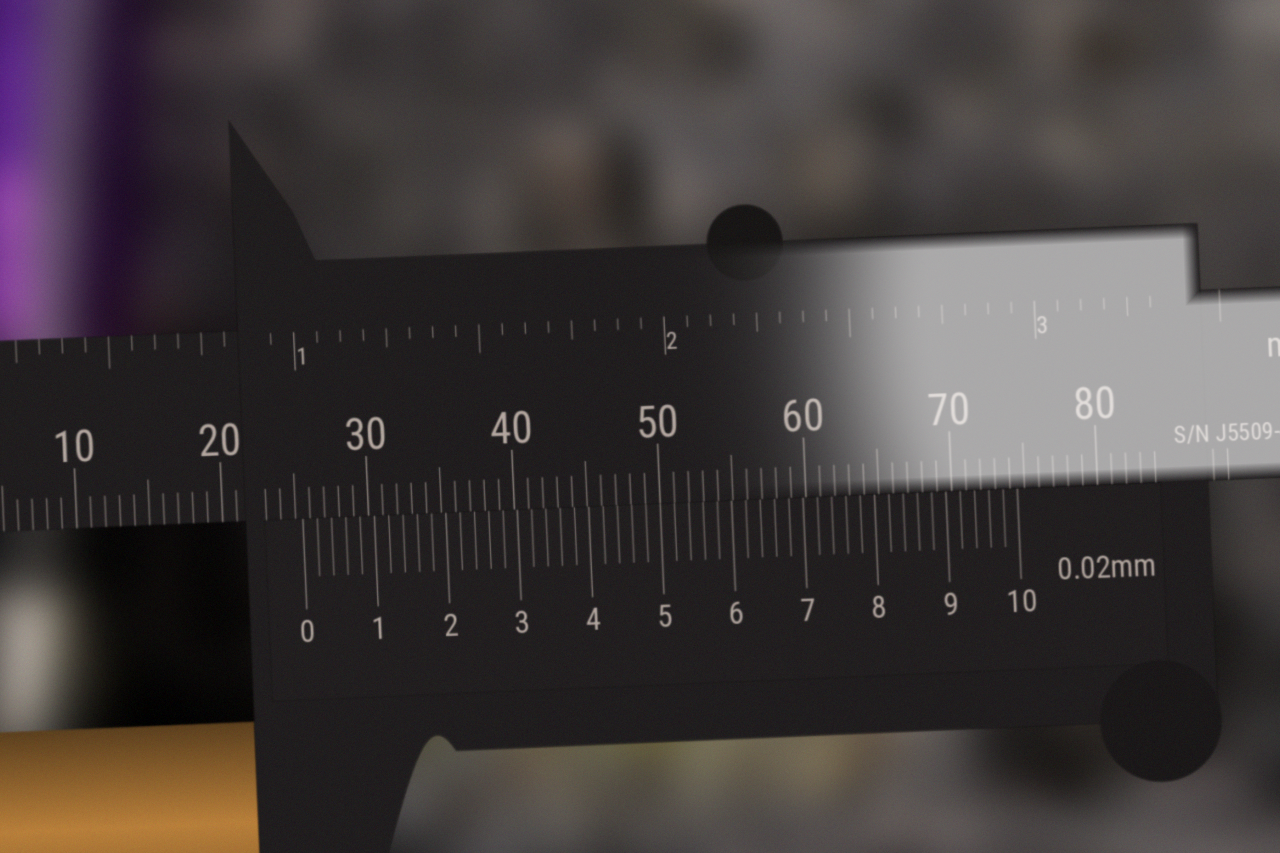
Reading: 25.5 mm
